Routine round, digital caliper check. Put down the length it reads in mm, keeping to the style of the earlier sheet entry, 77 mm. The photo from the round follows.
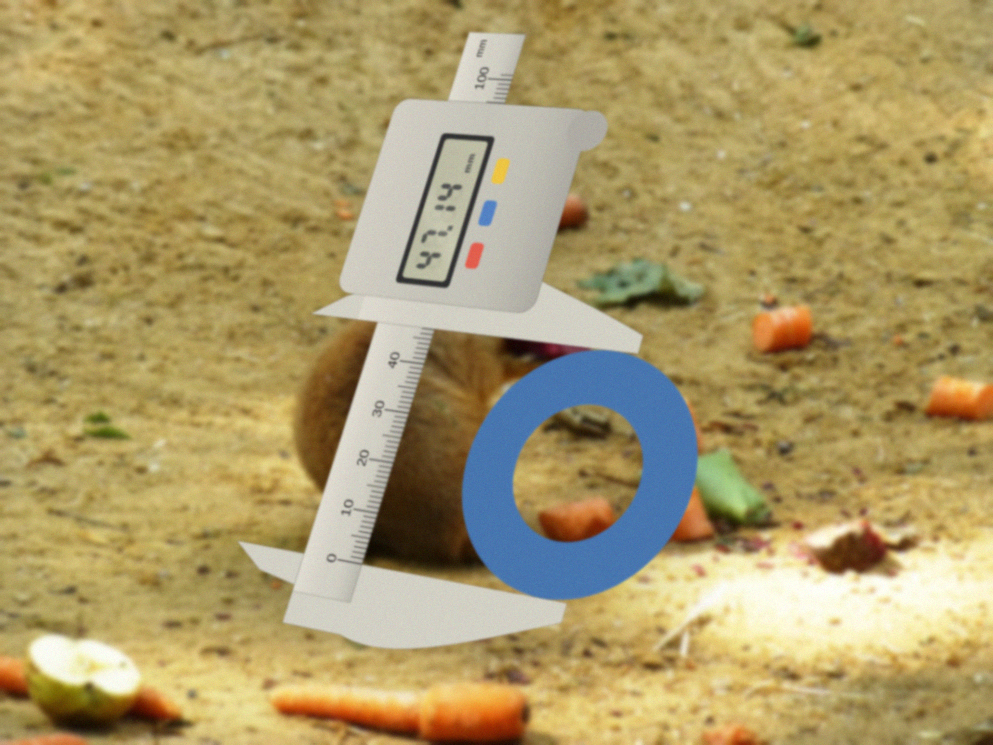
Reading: 47.14 mm
